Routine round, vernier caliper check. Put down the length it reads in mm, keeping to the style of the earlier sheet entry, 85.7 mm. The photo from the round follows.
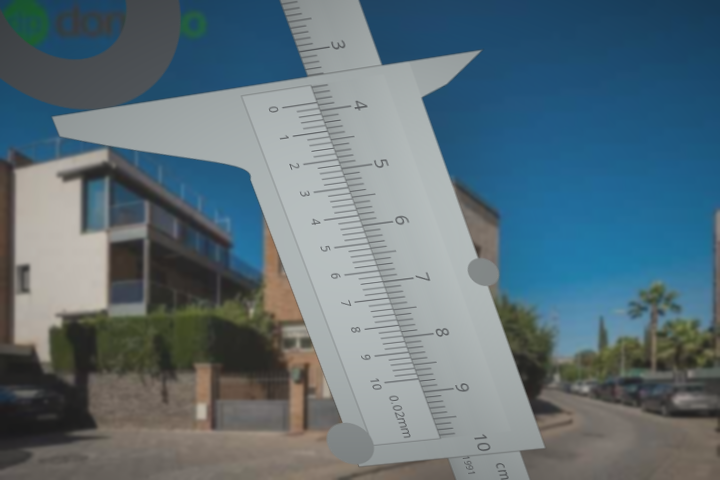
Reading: 38.6 mm
